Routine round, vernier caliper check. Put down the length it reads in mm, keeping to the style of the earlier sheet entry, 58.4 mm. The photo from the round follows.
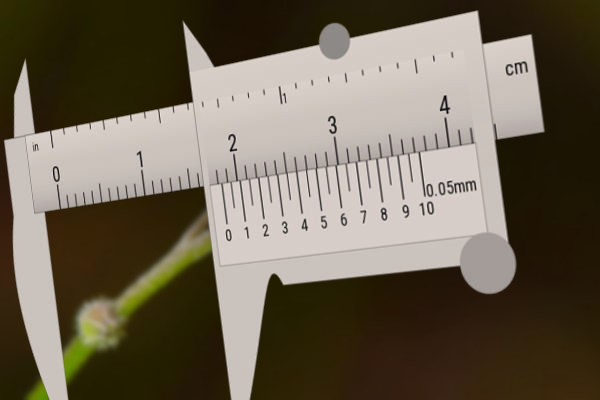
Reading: 18.4 mm
